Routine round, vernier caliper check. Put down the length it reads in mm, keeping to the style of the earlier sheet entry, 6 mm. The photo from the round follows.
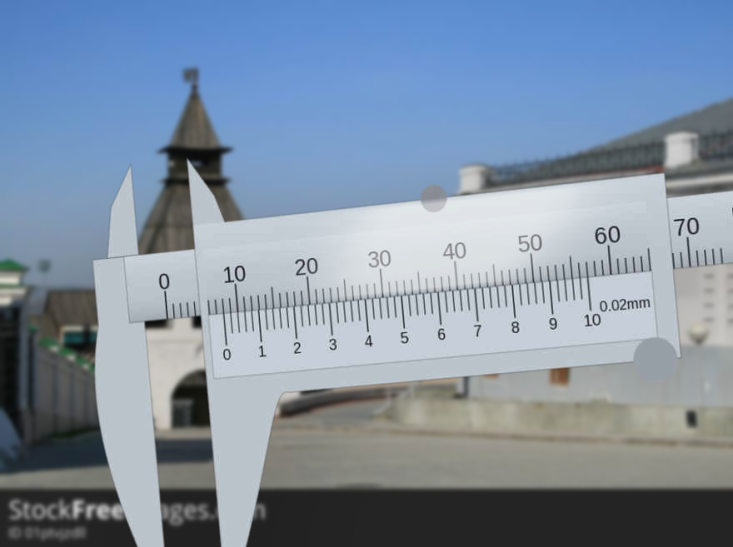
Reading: 8.0 mm
